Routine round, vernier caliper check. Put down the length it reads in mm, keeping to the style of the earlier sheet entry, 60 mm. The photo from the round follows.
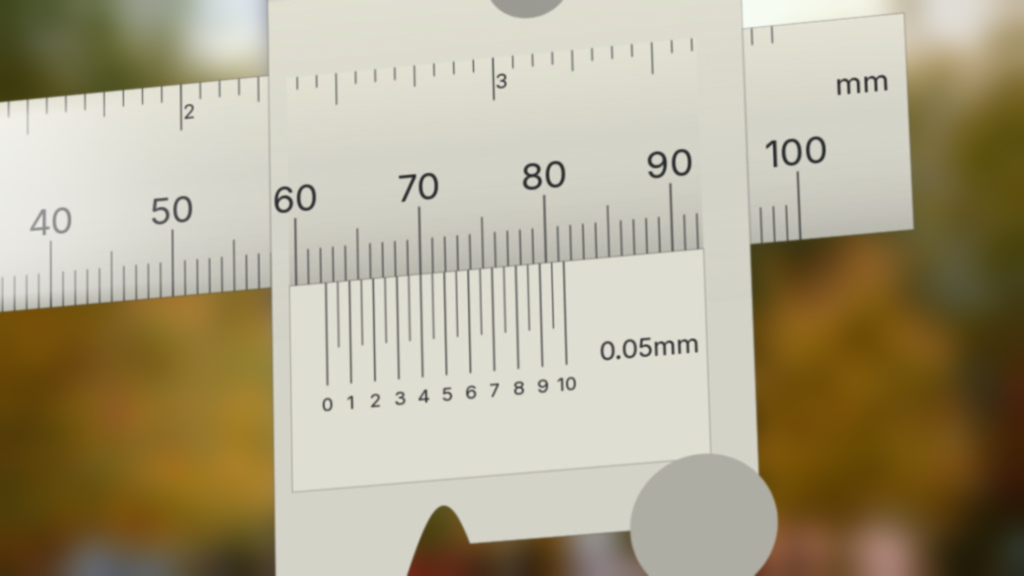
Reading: 62.4 mm
